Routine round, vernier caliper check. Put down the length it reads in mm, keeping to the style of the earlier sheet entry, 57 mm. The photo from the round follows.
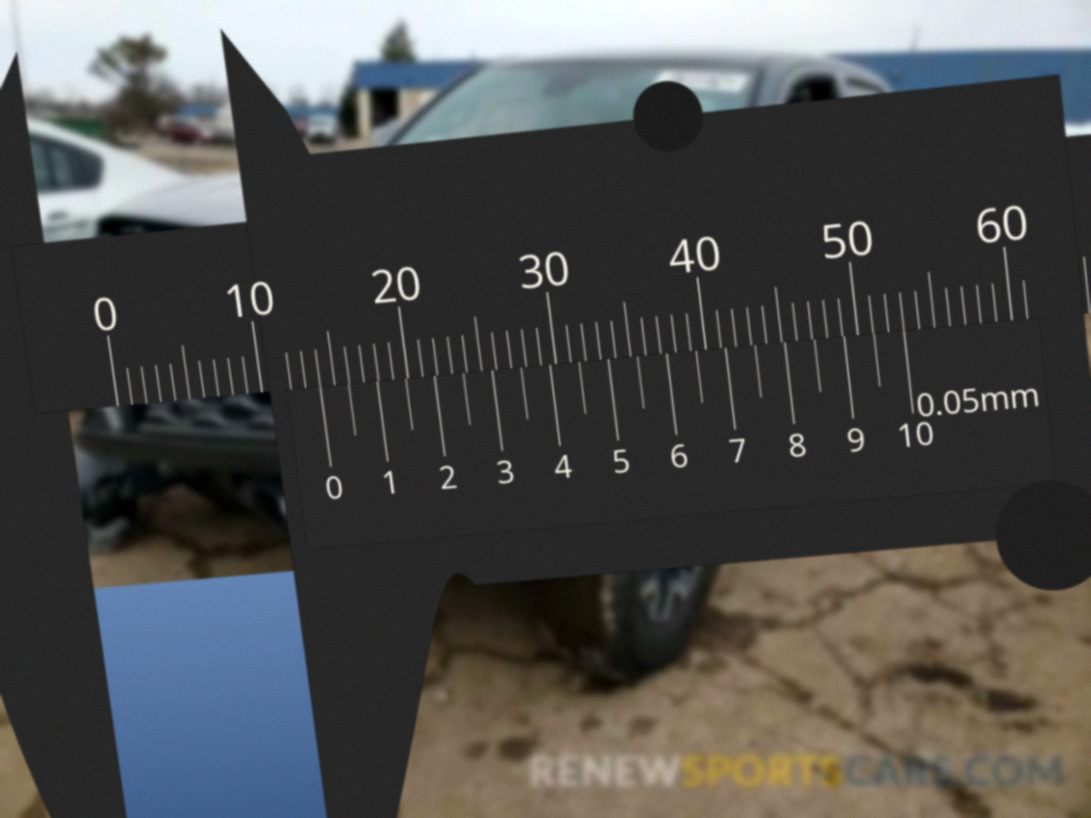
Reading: 14.0 mm
